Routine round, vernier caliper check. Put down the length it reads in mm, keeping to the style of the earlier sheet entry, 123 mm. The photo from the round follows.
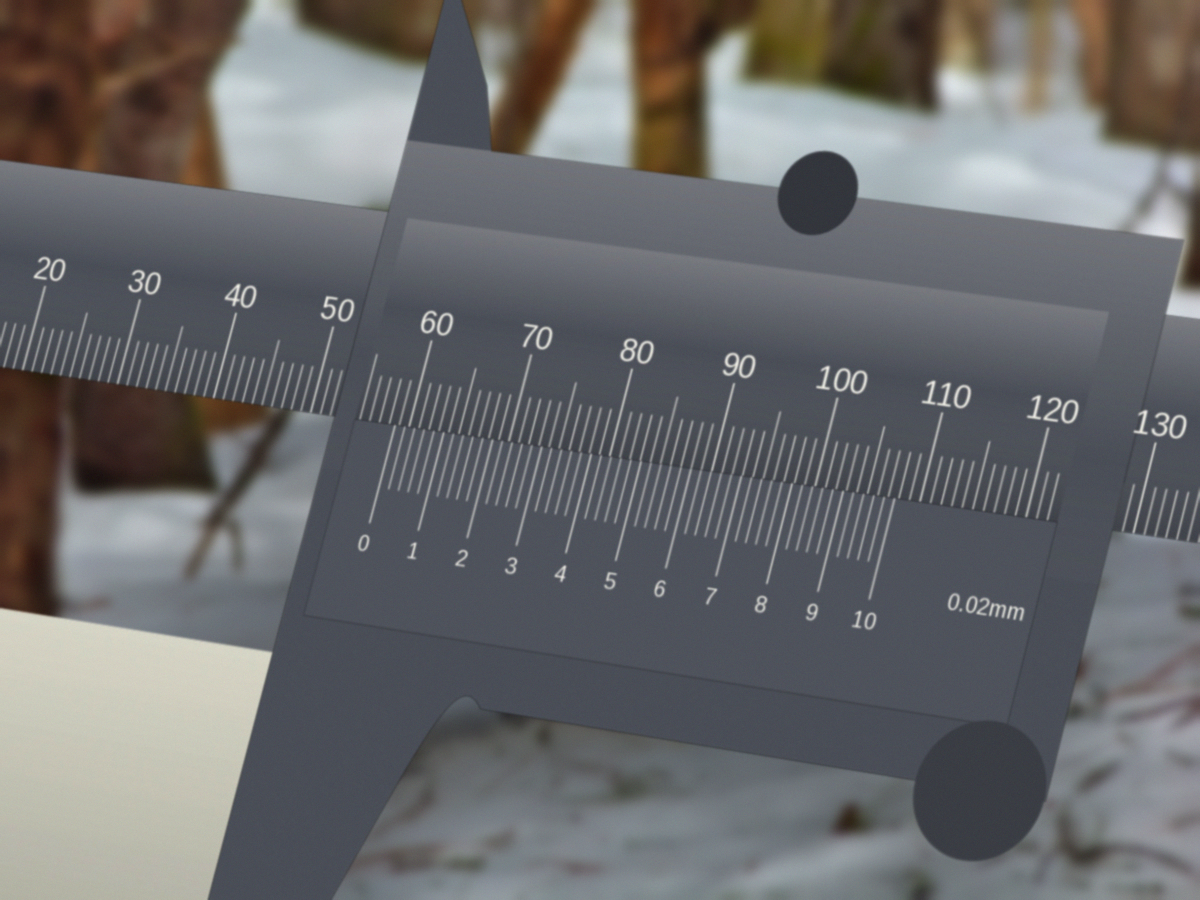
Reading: 58.6 mm
